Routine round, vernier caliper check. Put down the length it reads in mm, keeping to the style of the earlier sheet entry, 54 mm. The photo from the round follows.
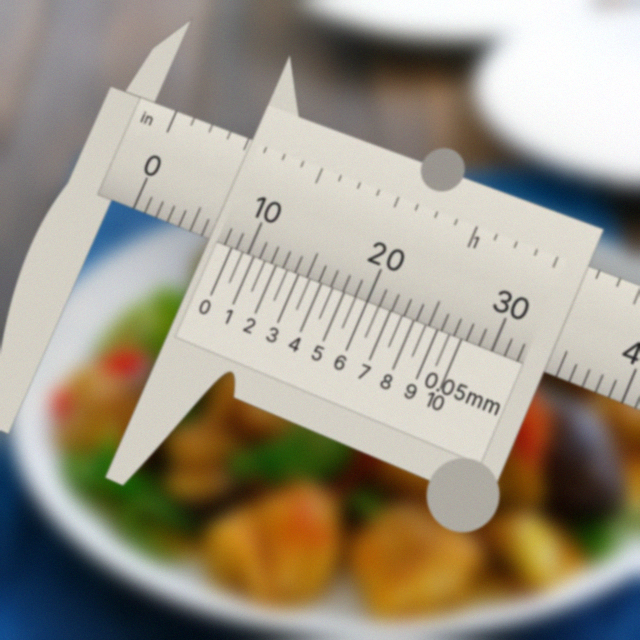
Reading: 8.6 mm
